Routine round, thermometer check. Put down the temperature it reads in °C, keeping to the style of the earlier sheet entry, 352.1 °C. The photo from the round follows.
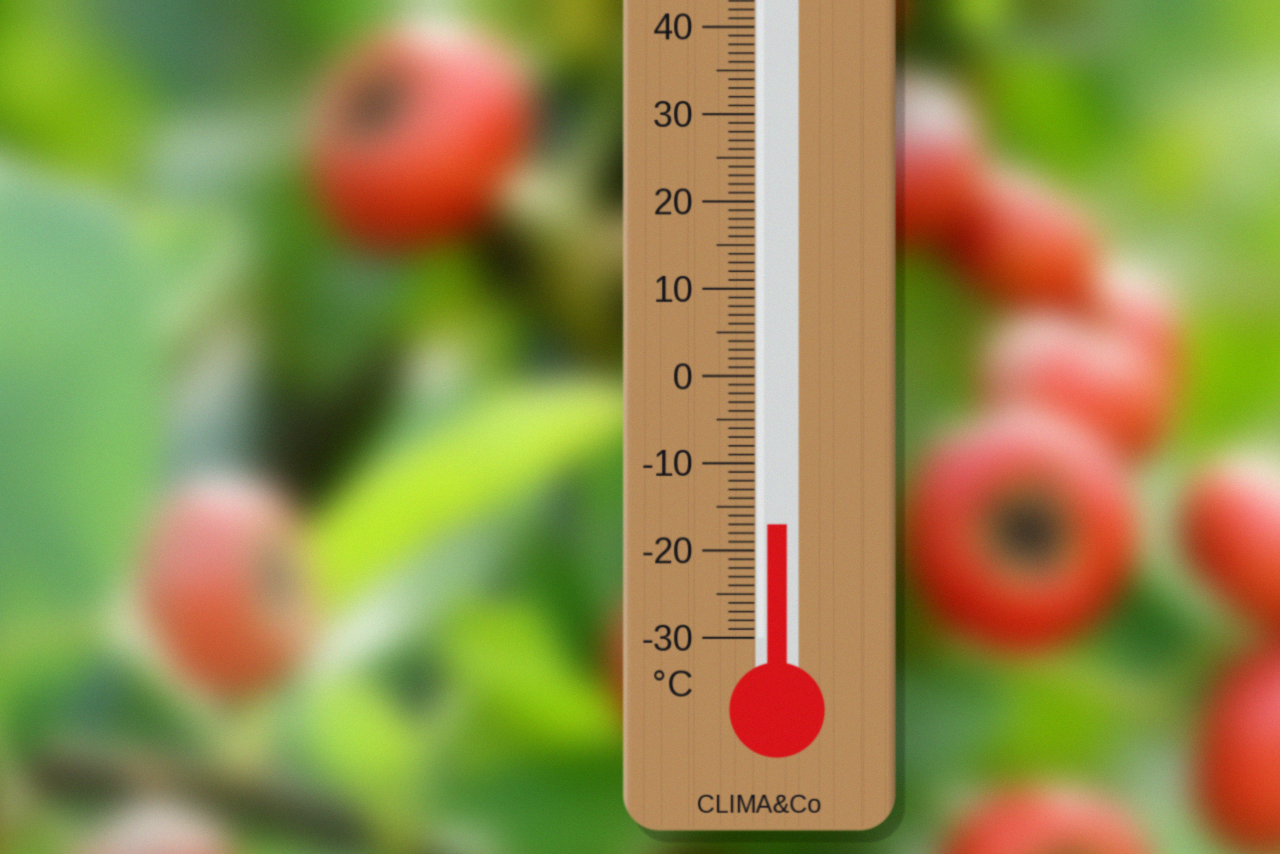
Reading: -17 °C
